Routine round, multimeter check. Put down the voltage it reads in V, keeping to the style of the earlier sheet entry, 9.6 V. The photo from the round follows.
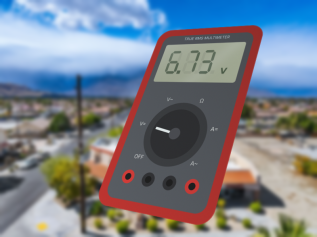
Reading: 6.73 V
